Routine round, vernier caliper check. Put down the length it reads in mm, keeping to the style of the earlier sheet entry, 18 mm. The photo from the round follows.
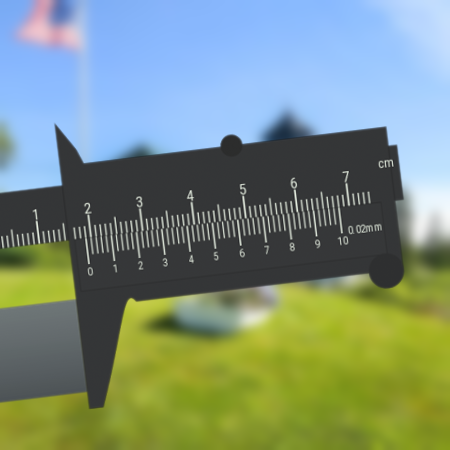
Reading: 19.0 mm
